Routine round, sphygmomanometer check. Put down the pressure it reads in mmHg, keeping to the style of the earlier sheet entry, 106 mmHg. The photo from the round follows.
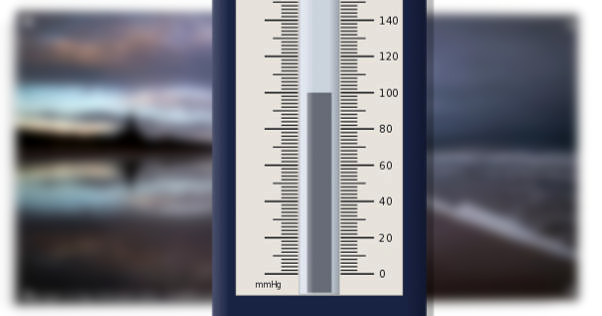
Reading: 100 mmHg
